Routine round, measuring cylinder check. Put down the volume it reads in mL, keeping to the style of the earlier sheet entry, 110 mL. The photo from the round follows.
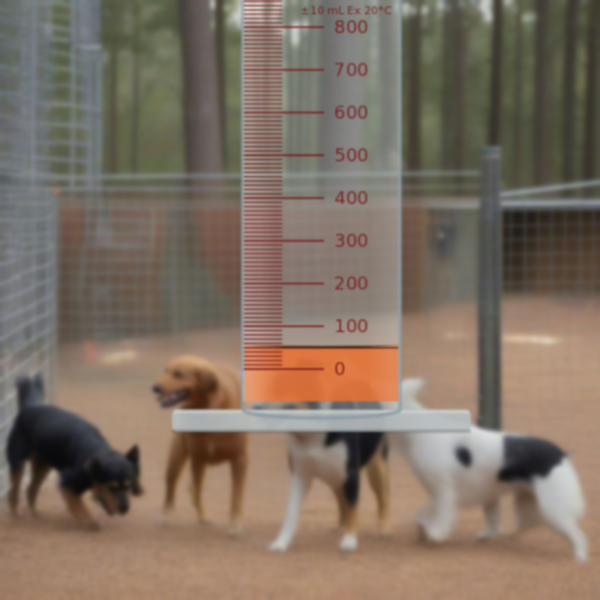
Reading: 50 mL
